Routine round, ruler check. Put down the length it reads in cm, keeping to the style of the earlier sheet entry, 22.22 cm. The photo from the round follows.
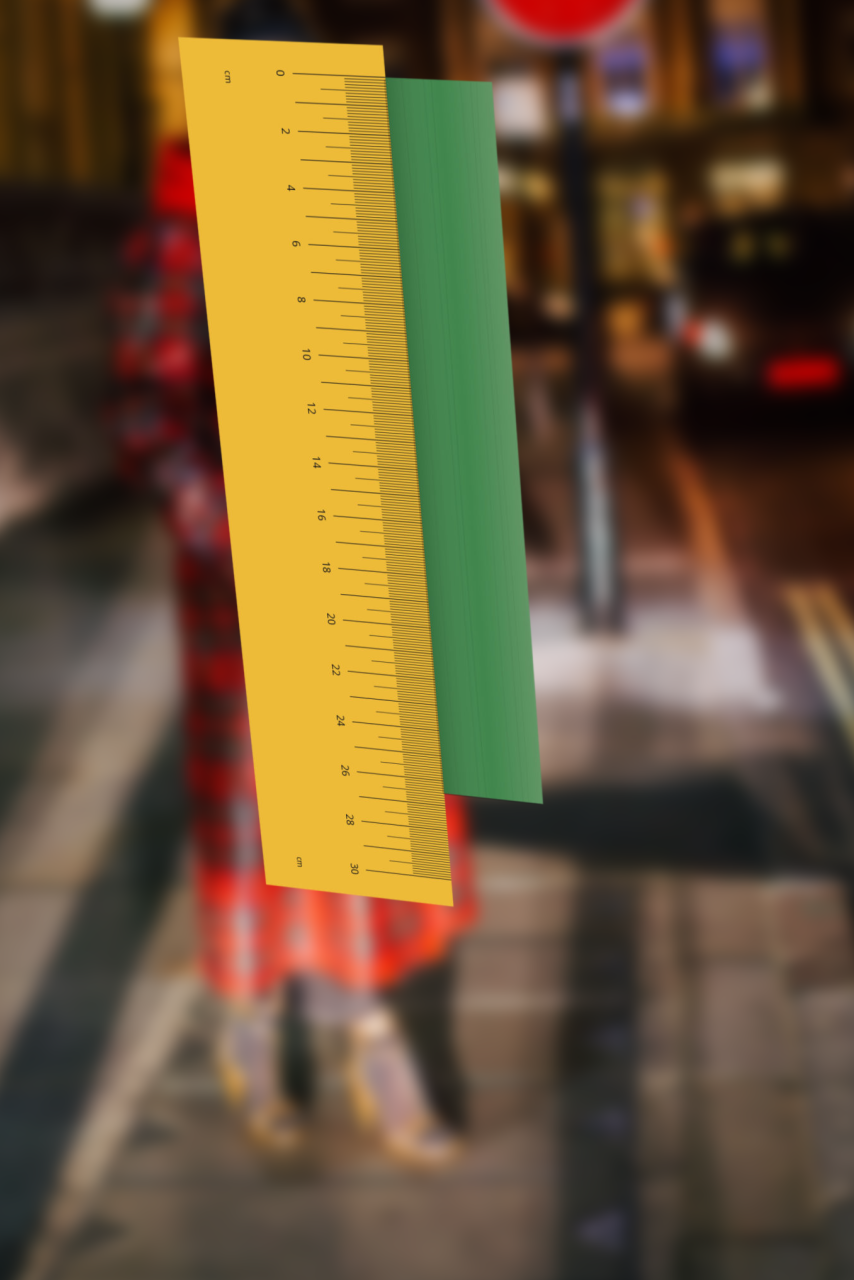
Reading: 26.5 cm
